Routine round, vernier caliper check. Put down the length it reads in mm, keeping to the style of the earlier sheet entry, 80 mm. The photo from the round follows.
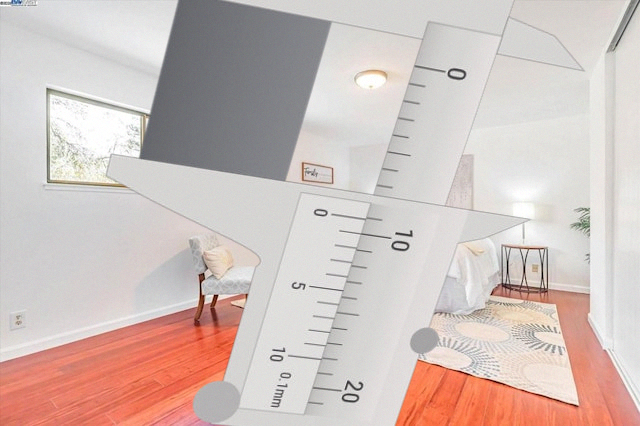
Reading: 9.1 mm
